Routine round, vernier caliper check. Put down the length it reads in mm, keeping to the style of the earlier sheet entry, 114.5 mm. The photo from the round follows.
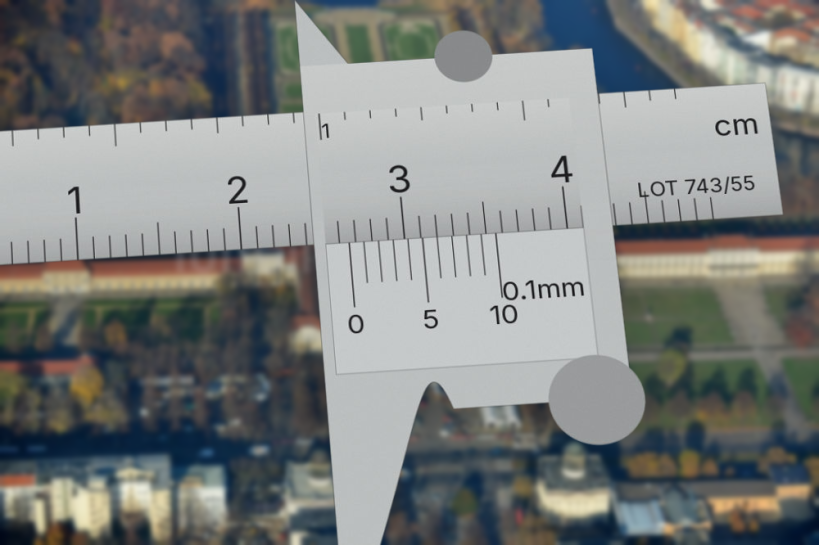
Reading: 26.6 mm
